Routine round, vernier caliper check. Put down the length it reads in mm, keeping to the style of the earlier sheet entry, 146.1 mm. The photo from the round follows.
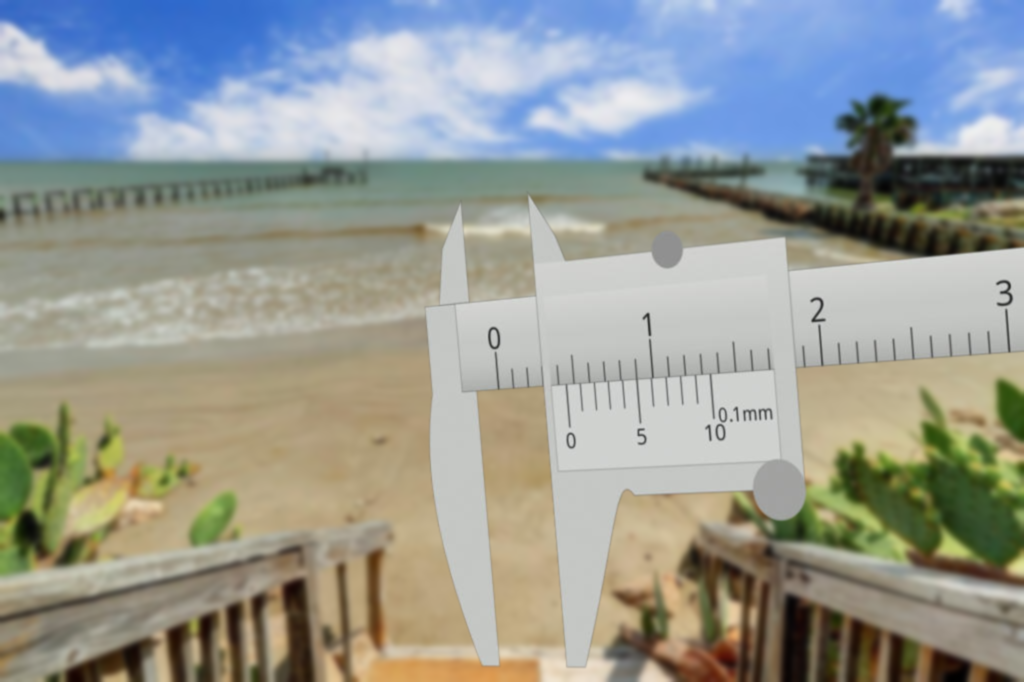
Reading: 4.5 mm
